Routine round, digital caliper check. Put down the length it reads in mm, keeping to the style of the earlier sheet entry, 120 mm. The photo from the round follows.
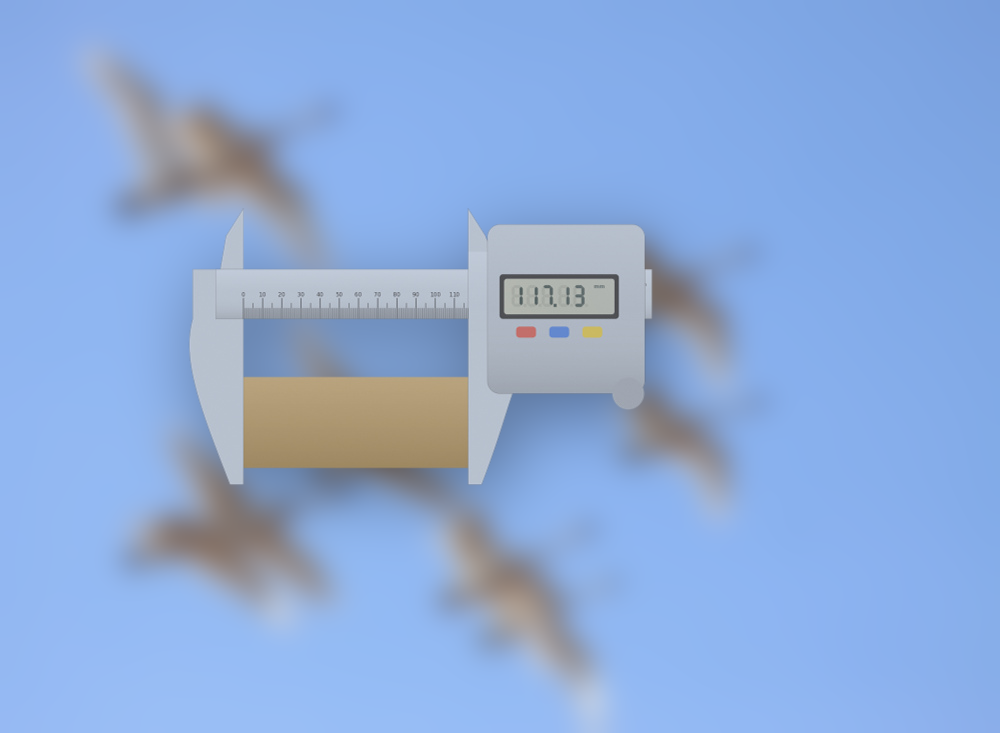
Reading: 117.13 mm
